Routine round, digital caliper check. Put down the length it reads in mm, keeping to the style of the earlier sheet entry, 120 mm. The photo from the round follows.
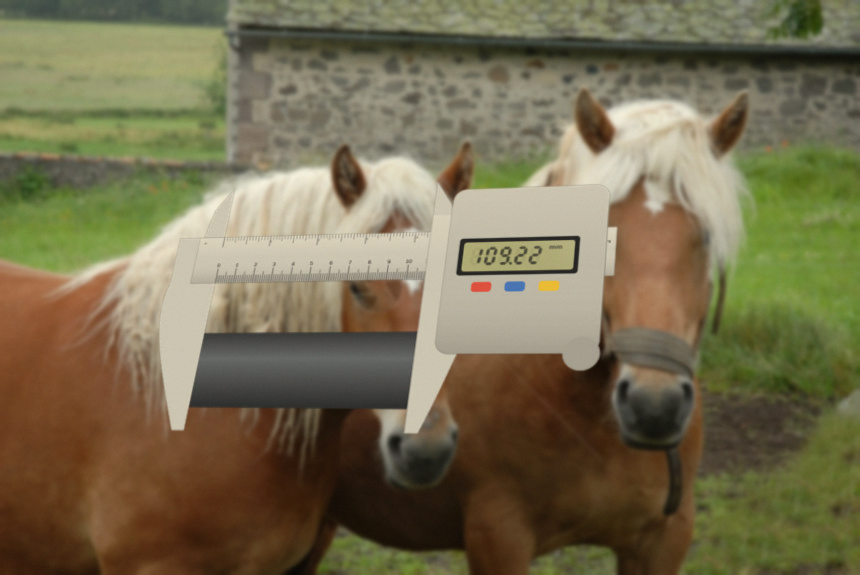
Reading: 109.22 mm
